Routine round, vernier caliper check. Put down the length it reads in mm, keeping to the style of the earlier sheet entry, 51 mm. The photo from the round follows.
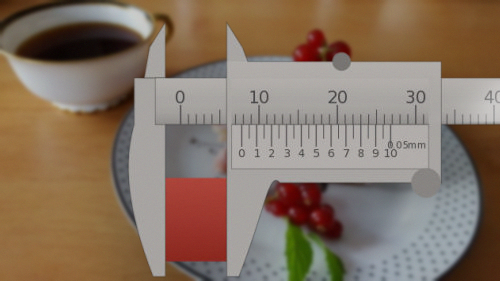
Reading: 7.8 mm
